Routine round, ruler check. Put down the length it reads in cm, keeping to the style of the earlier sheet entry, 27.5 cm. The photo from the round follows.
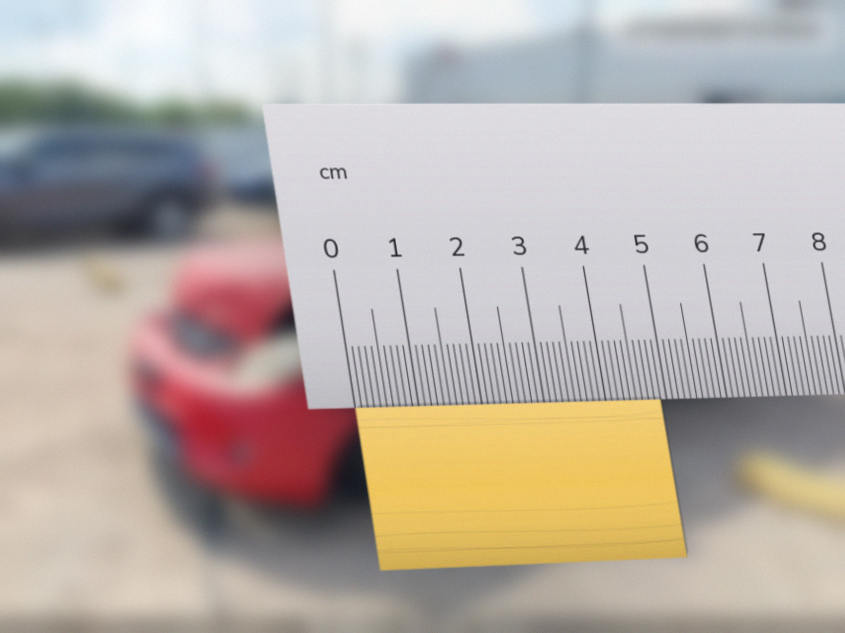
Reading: 4.9 cm
